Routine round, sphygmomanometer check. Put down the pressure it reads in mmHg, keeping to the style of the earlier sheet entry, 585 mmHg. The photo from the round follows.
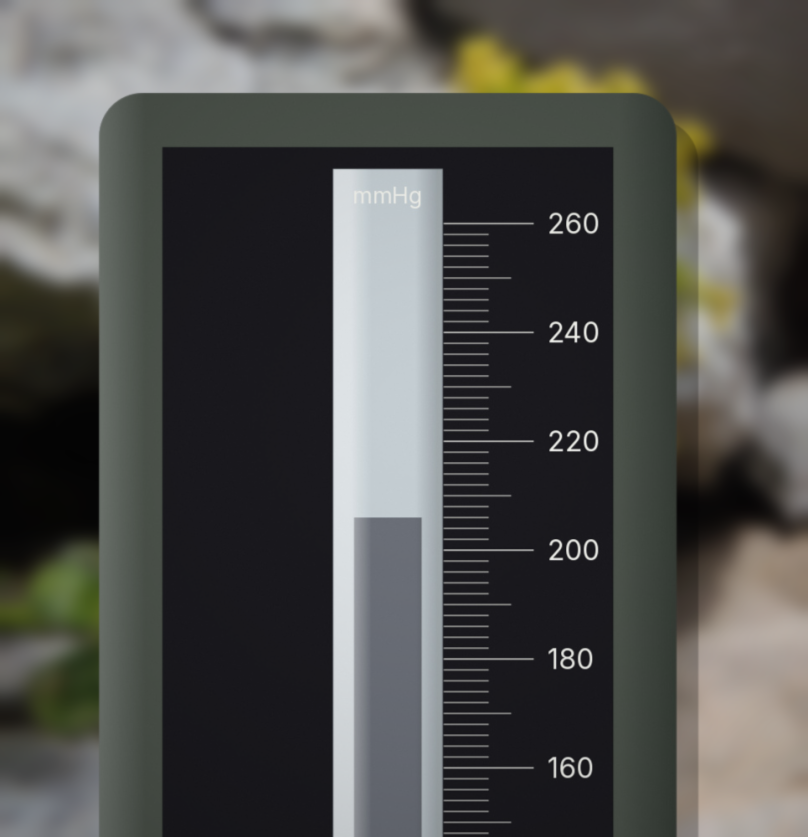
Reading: 206 mmHg
